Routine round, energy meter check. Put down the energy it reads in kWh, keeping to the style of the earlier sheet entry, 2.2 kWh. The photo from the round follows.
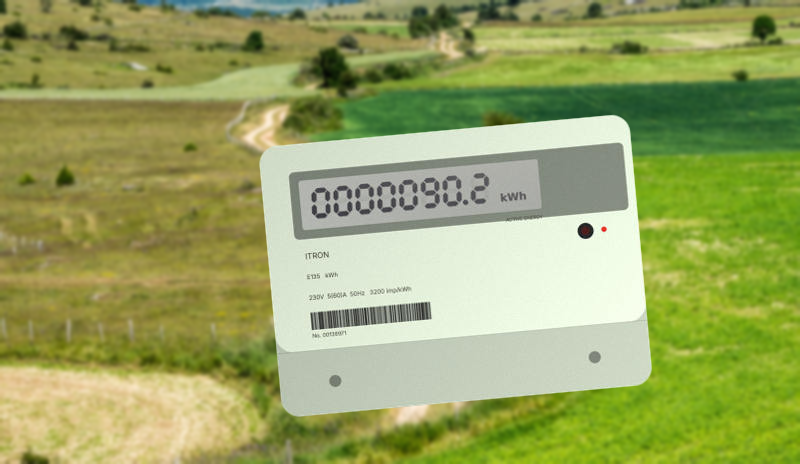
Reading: 90.2 kWh
